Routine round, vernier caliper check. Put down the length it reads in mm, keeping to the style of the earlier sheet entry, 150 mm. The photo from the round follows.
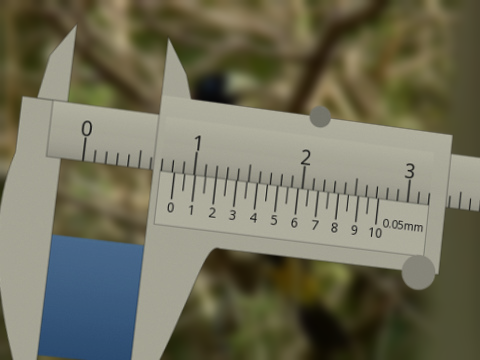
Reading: 8.2 mm
